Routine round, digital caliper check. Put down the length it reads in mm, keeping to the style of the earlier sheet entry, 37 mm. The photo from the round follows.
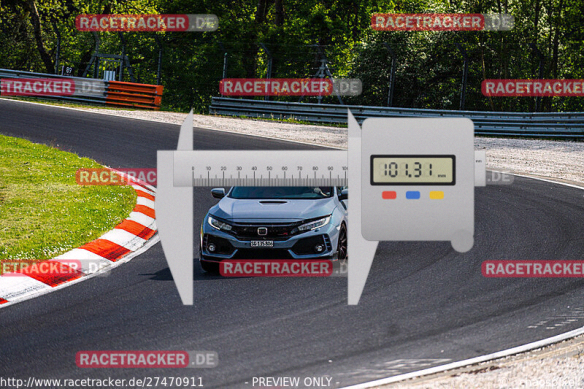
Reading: 101.31 mm
